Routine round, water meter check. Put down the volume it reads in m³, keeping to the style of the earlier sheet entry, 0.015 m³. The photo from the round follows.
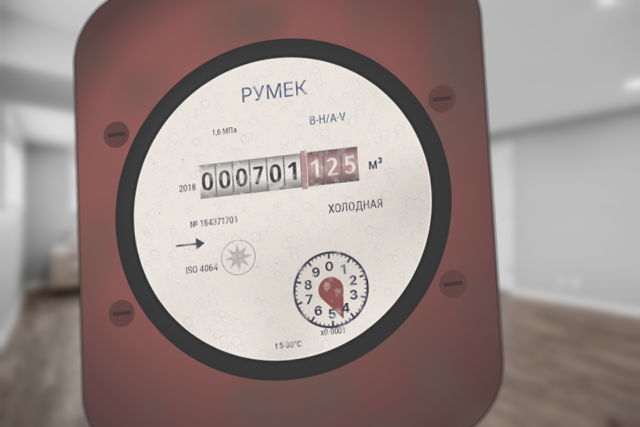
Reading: 701.1254 m³
